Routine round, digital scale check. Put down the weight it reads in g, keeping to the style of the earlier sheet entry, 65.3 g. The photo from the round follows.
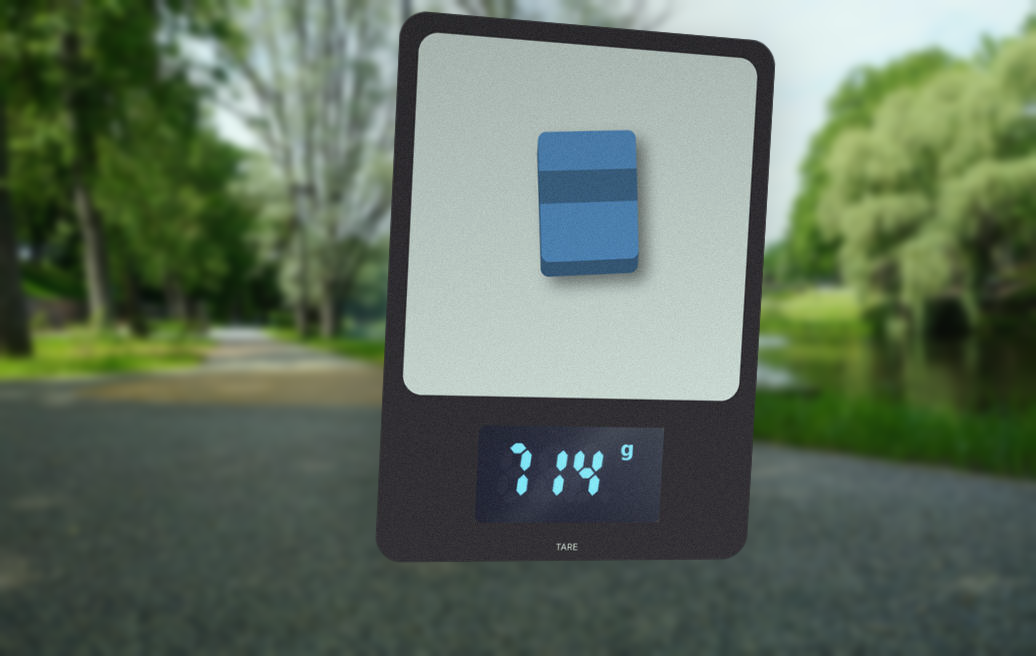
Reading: 714 g
